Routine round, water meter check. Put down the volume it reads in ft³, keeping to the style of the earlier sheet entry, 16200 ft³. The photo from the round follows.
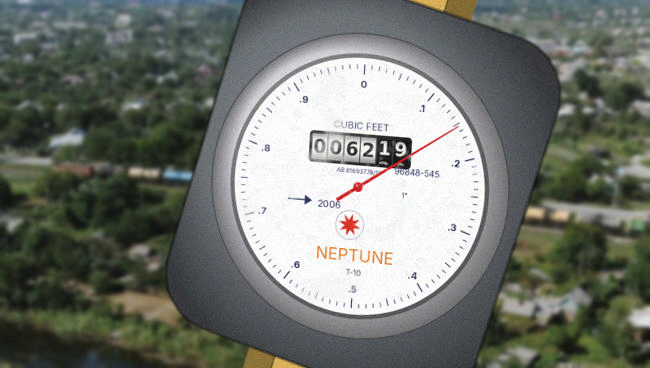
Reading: 6219.15 ft³
